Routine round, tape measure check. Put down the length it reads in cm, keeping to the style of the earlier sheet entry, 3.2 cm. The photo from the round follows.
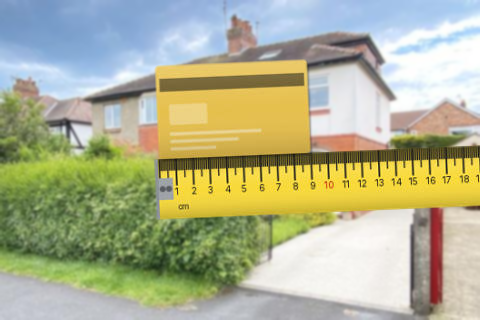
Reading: 9 cm
